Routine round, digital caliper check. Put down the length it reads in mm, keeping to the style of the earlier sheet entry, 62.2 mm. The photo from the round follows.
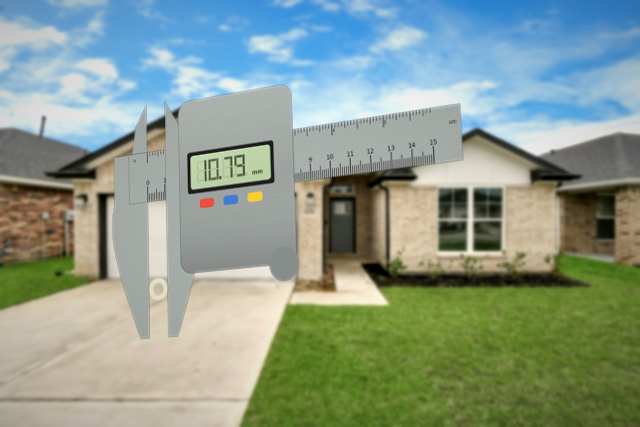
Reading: 10.79 mm
